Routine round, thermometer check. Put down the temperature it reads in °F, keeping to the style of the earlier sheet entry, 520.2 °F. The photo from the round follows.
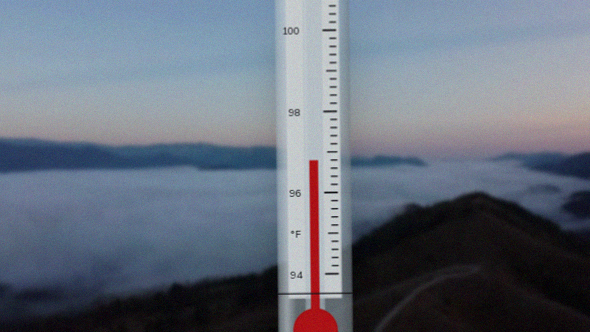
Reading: 96.8 °F
